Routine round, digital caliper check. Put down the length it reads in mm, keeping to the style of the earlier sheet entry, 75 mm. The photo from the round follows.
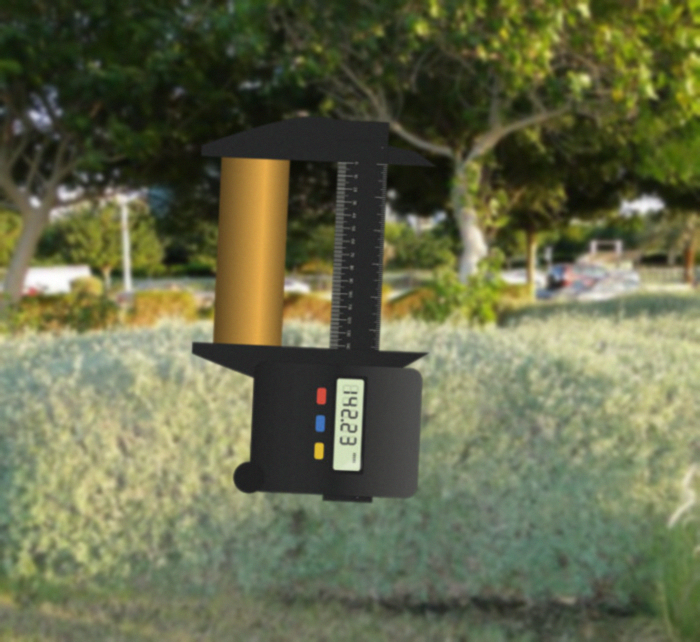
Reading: 142.23 mm
